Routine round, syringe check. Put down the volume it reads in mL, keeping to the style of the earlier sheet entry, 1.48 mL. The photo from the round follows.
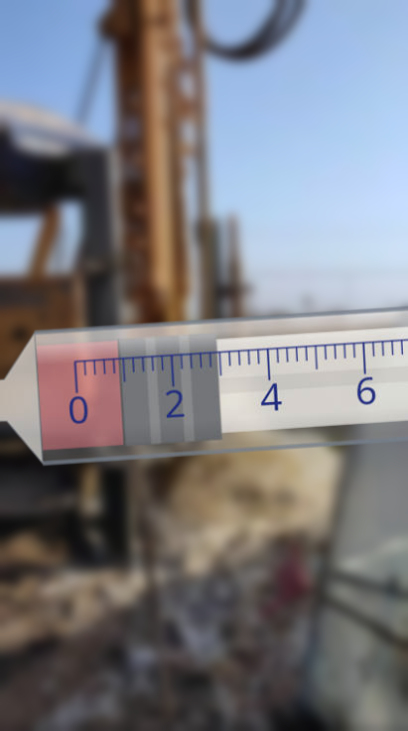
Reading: 0.9 mL
